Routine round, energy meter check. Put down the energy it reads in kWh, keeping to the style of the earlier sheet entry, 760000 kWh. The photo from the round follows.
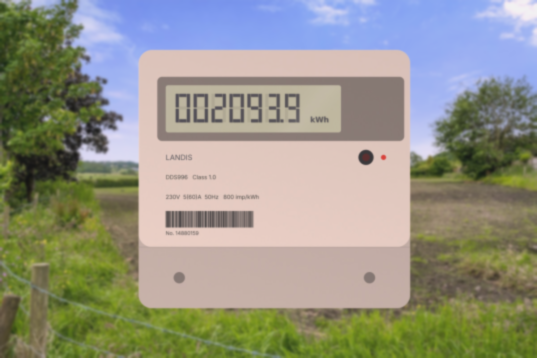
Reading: 2093.9 kWh
